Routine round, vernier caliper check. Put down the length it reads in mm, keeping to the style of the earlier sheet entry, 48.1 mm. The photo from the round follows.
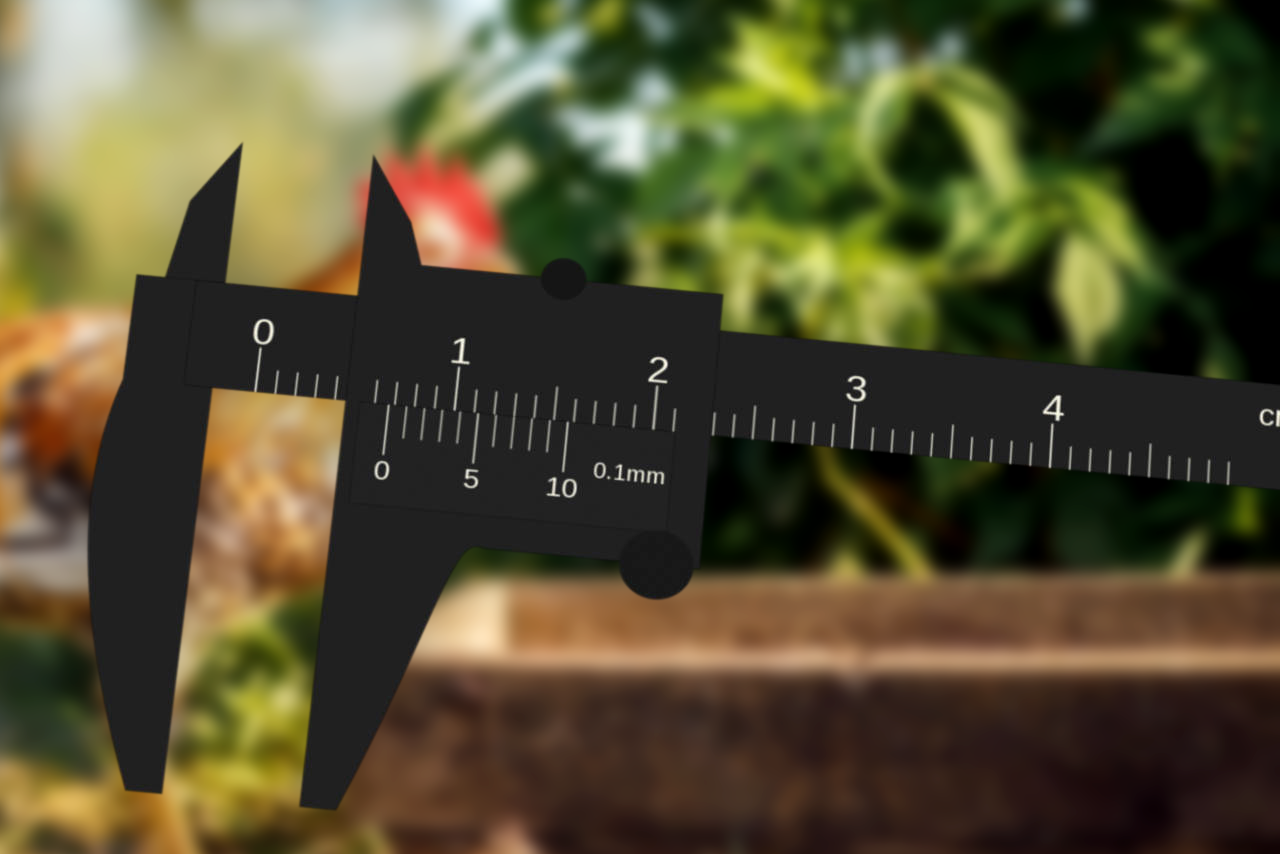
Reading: 6.7 mm
